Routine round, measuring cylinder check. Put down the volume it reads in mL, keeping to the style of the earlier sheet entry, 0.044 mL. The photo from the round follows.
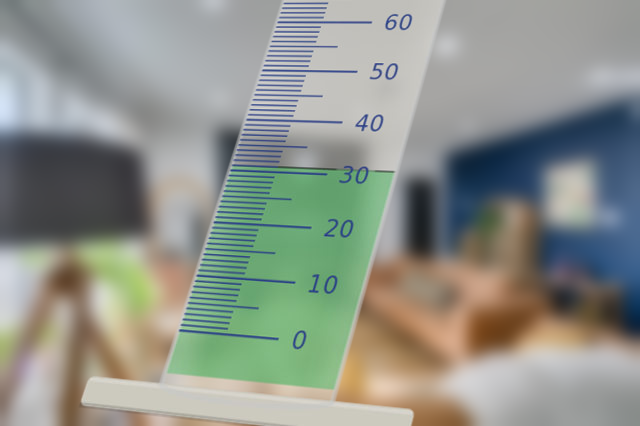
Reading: 31 mL
